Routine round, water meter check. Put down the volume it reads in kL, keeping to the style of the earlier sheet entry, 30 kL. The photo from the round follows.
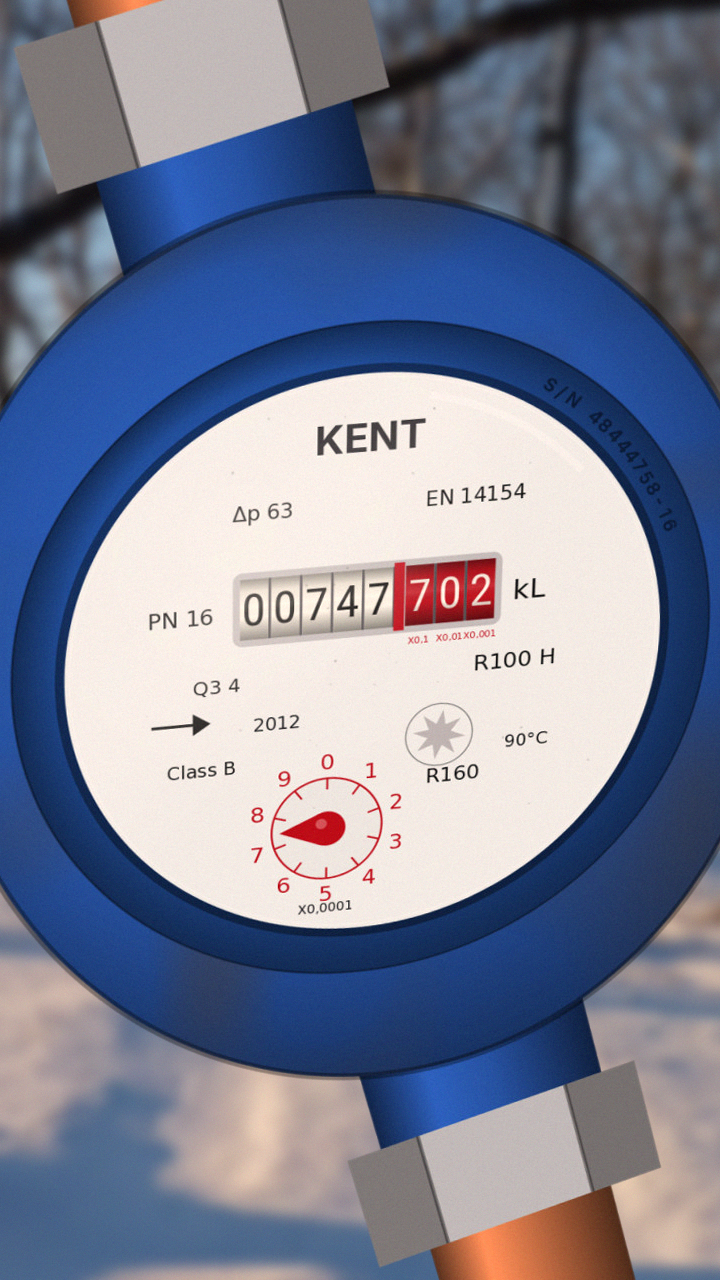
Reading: 747.7027 kL
